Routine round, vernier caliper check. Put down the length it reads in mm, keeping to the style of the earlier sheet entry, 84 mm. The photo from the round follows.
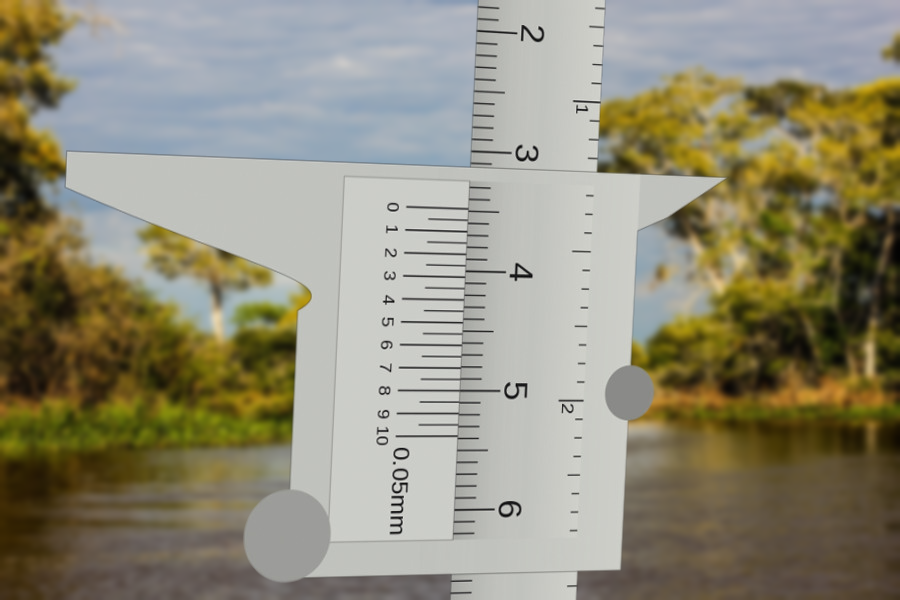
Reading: 34.8 mm
